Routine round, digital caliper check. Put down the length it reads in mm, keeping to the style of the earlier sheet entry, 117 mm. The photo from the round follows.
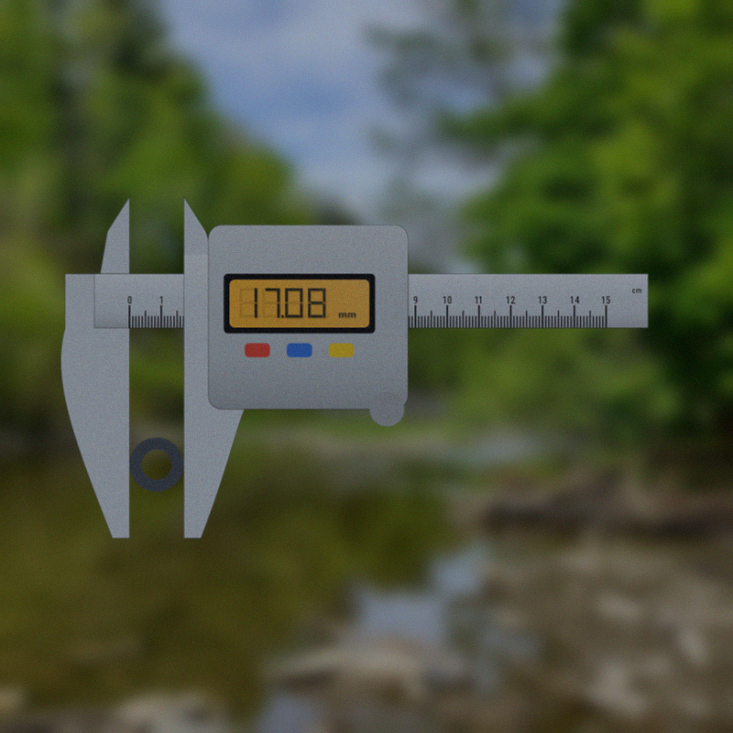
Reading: 17.08 mm
